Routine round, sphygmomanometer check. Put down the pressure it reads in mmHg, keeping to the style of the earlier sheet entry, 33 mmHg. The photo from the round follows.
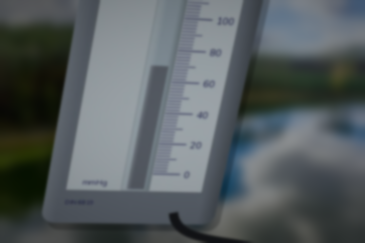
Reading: 70 mmHg
